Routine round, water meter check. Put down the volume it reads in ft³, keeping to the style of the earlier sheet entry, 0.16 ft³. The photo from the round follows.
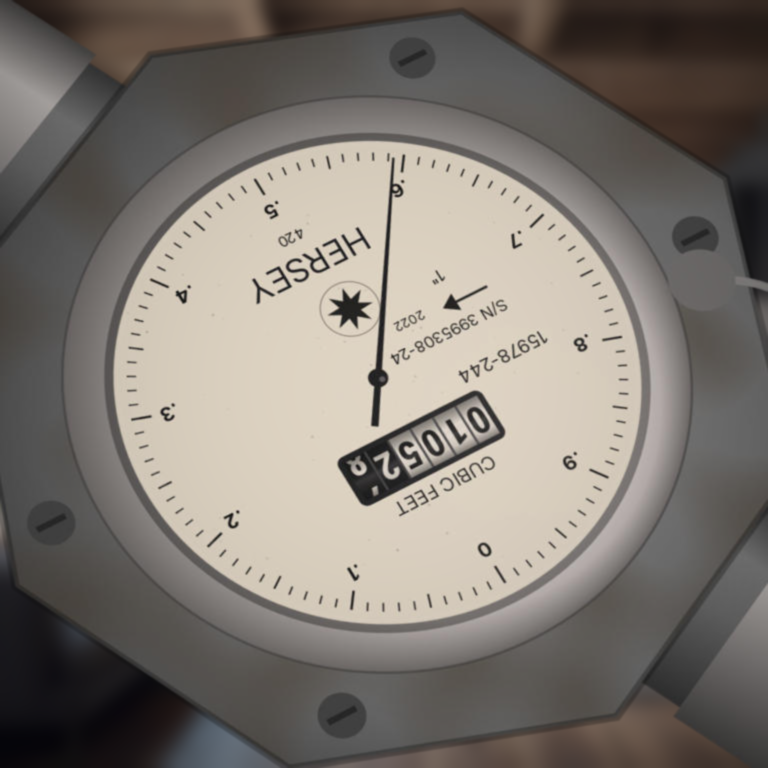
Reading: 10527.59 ft³
